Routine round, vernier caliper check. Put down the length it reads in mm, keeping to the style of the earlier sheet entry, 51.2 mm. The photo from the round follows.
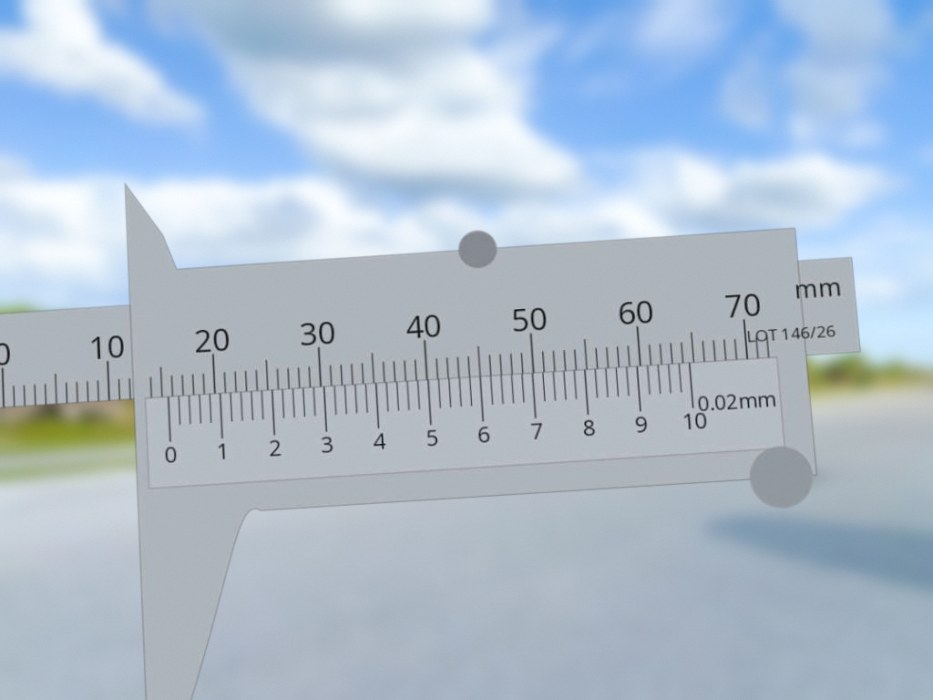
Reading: 15.6 mm
